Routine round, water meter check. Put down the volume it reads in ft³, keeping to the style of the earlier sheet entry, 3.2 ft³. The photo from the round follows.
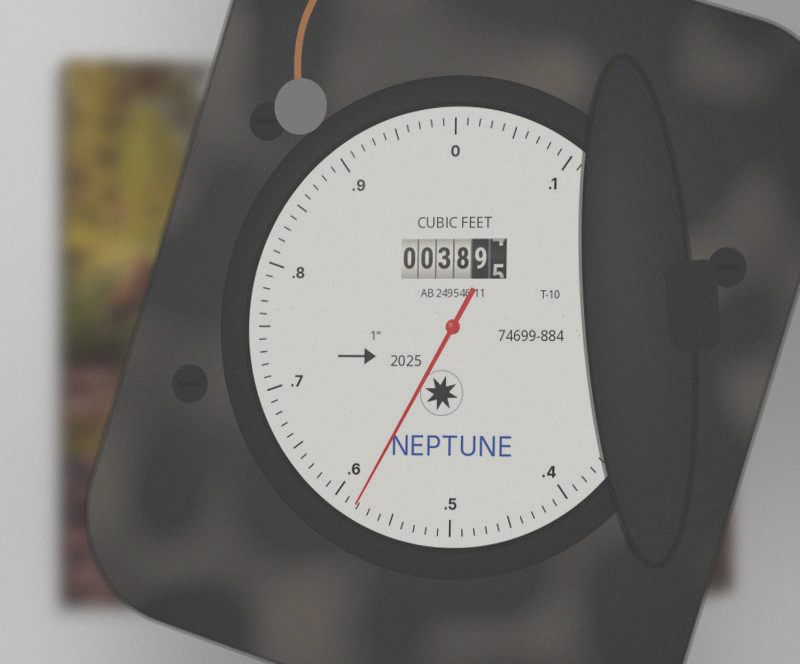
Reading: 3894.58 ft³
